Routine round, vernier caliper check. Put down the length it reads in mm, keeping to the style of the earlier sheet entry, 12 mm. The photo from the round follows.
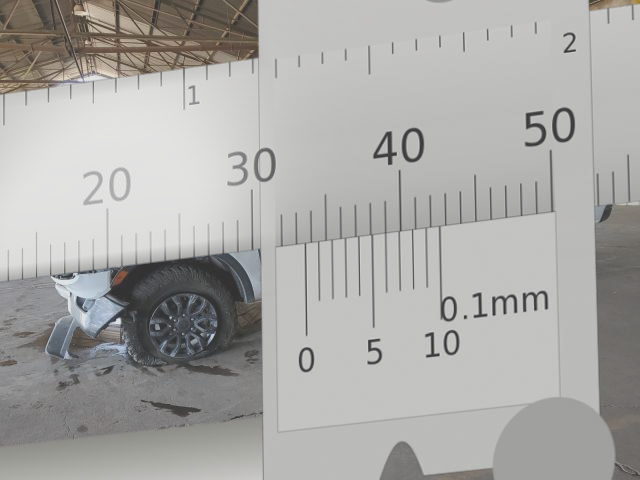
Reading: 33.6 mm
